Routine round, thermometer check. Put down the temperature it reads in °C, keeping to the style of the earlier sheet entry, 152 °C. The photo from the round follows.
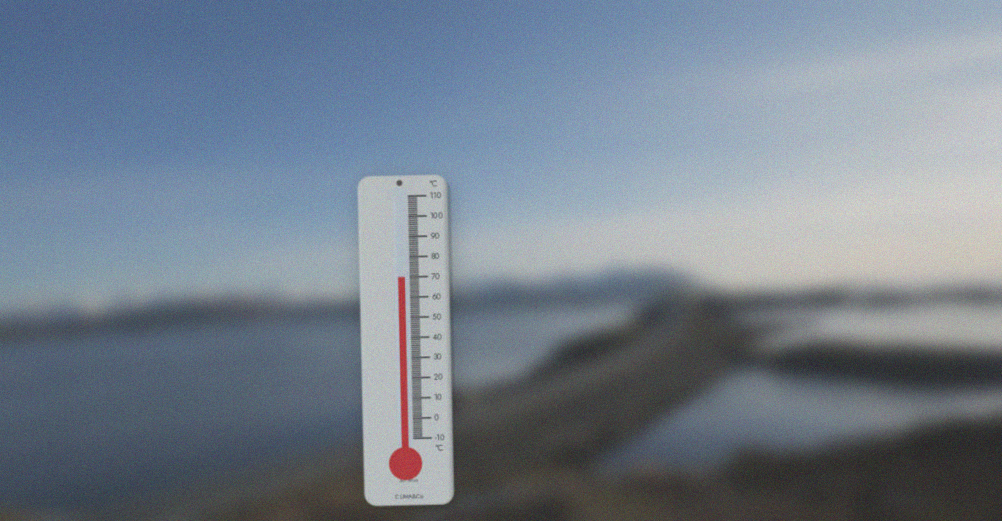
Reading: 70 °C
